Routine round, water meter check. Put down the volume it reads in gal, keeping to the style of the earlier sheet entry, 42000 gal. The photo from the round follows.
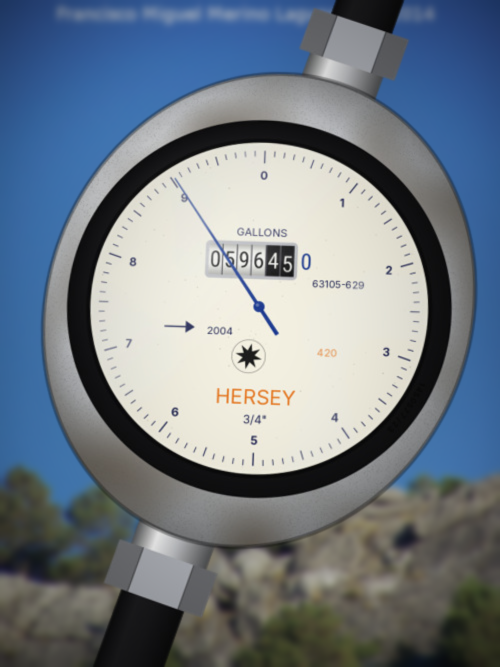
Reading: 596449.0 gal
